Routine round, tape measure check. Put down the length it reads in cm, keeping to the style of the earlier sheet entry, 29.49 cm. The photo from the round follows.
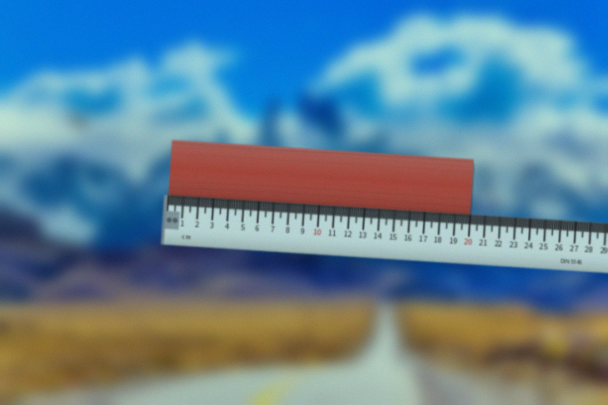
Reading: 20 cm
